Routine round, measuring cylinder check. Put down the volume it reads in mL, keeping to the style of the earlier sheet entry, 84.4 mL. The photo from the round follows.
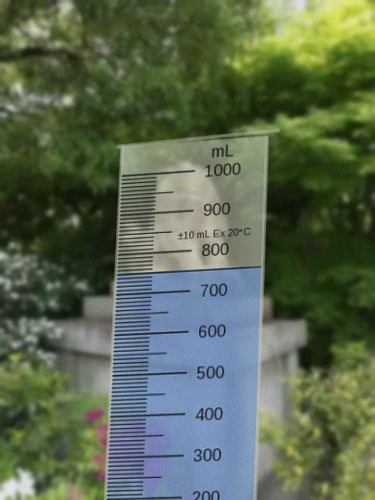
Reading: 750 mL
